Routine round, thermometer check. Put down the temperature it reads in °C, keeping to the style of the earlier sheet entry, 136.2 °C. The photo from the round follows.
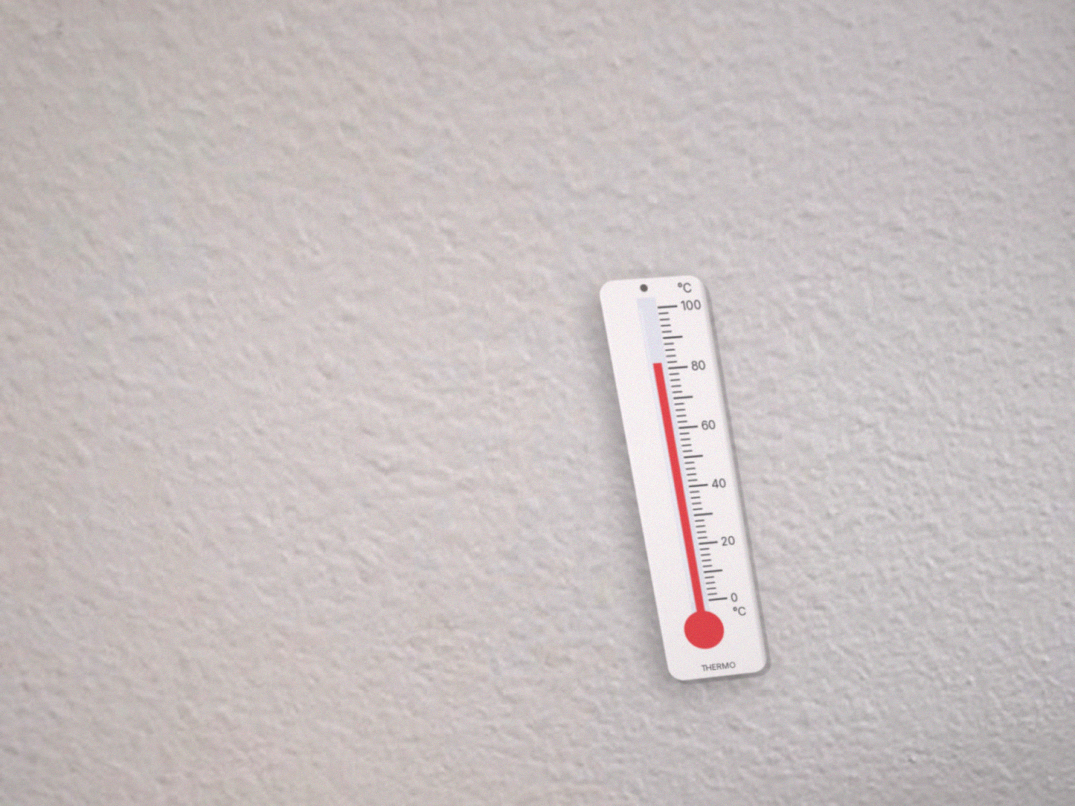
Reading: 82 °C
